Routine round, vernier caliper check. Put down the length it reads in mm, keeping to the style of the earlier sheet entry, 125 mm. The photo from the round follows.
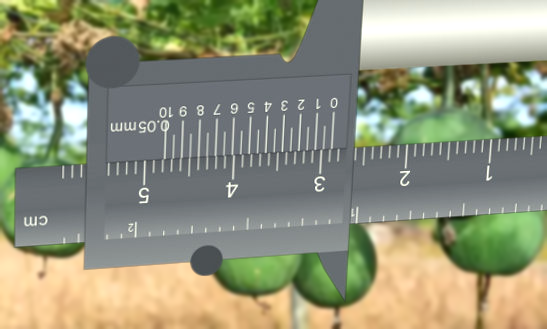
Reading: 28.8 mm
